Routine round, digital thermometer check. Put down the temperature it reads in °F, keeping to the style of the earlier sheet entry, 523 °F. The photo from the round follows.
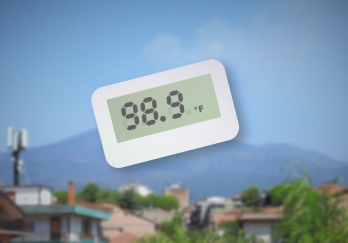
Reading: 98.9 °F
